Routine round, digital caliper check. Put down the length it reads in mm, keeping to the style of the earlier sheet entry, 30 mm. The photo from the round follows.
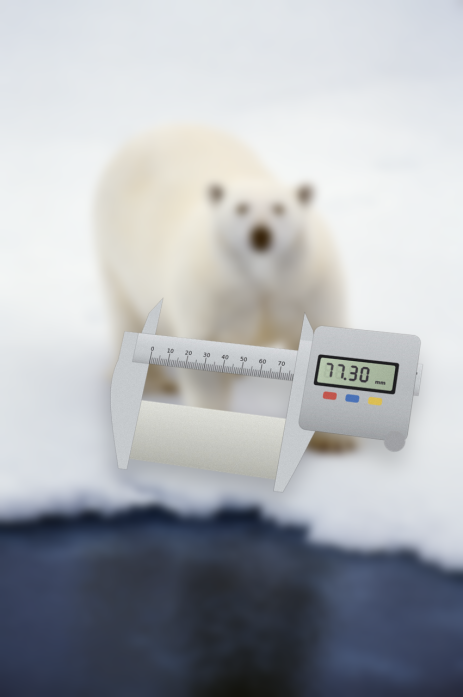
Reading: 77.30 mm
